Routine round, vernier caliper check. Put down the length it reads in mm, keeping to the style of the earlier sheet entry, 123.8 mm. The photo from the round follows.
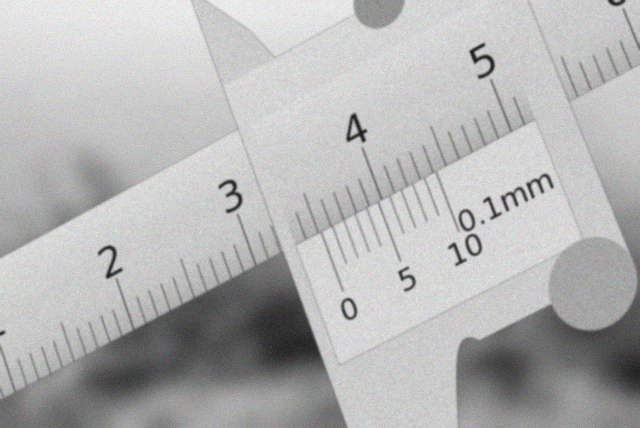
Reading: 35.2 mm
